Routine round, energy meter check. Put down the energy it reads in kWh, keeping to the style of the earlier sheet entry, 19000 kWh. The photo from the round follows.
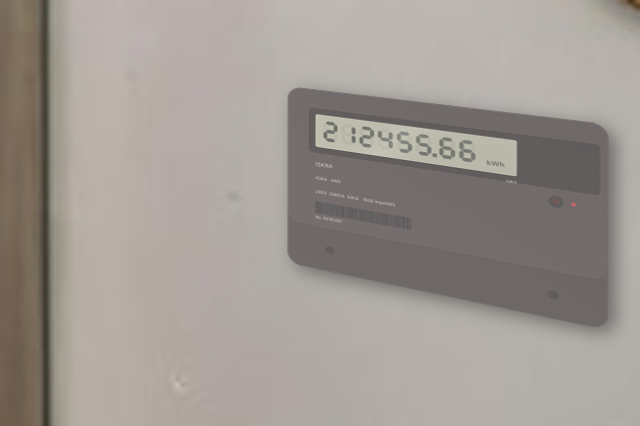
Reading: 212455.66 kWh
